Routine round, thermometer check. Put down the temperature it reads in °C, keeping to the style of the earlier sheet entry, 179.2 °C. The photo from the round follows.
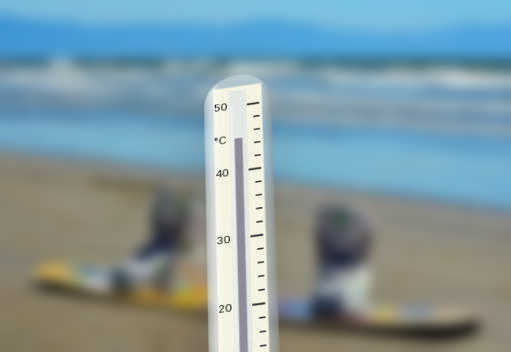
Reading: 45 °C
